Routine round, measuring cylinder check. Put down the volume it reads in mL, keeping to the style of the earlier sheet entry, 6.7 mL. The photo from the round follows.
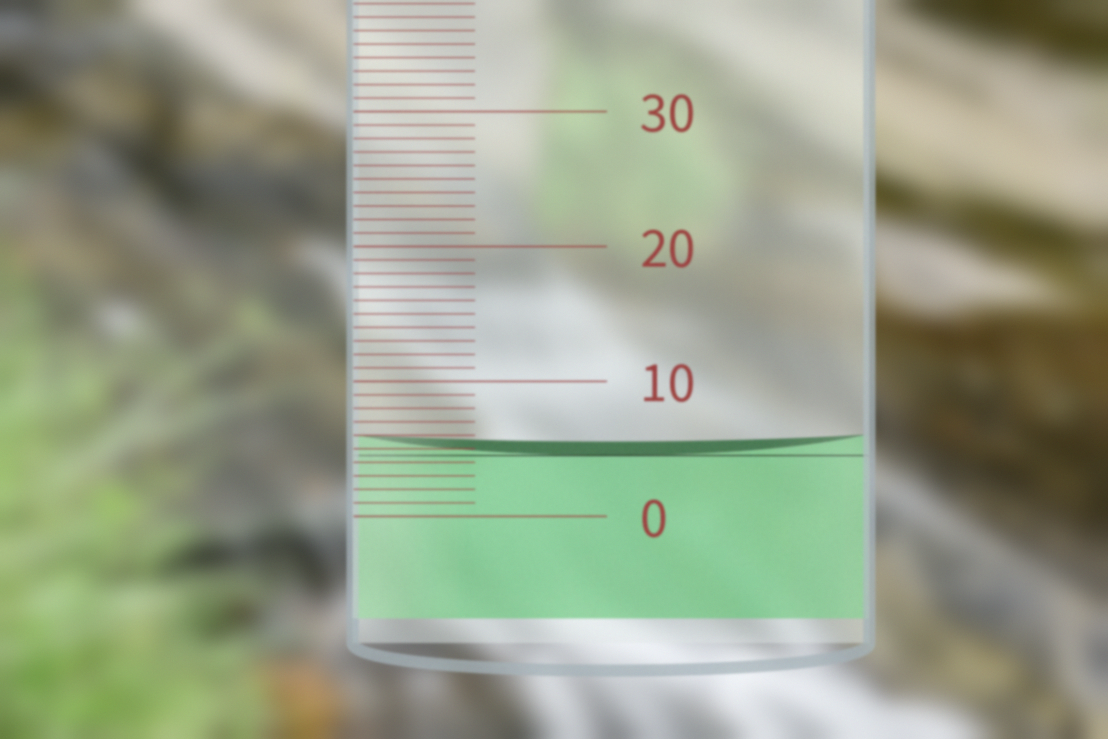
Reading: 4.5 mL
